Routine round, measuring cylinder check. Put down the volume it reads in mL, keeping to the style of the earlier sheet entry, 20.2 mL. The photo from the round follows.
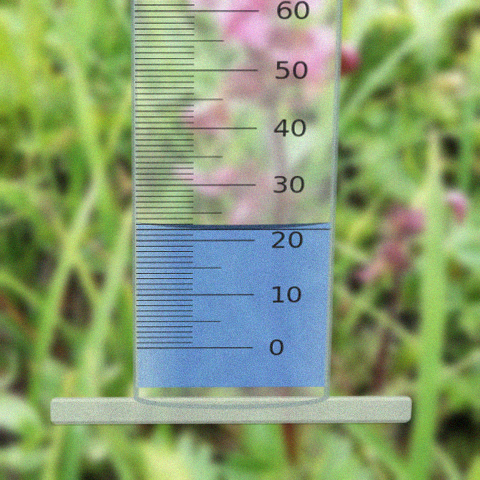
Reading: 22 mL
